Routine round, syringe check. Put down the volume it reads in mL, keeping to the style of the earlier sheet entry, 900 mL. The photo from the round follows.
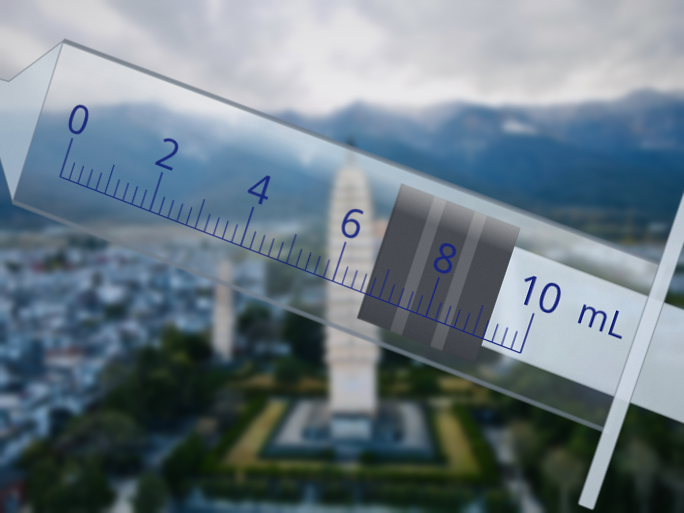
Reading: 6.7 mL
